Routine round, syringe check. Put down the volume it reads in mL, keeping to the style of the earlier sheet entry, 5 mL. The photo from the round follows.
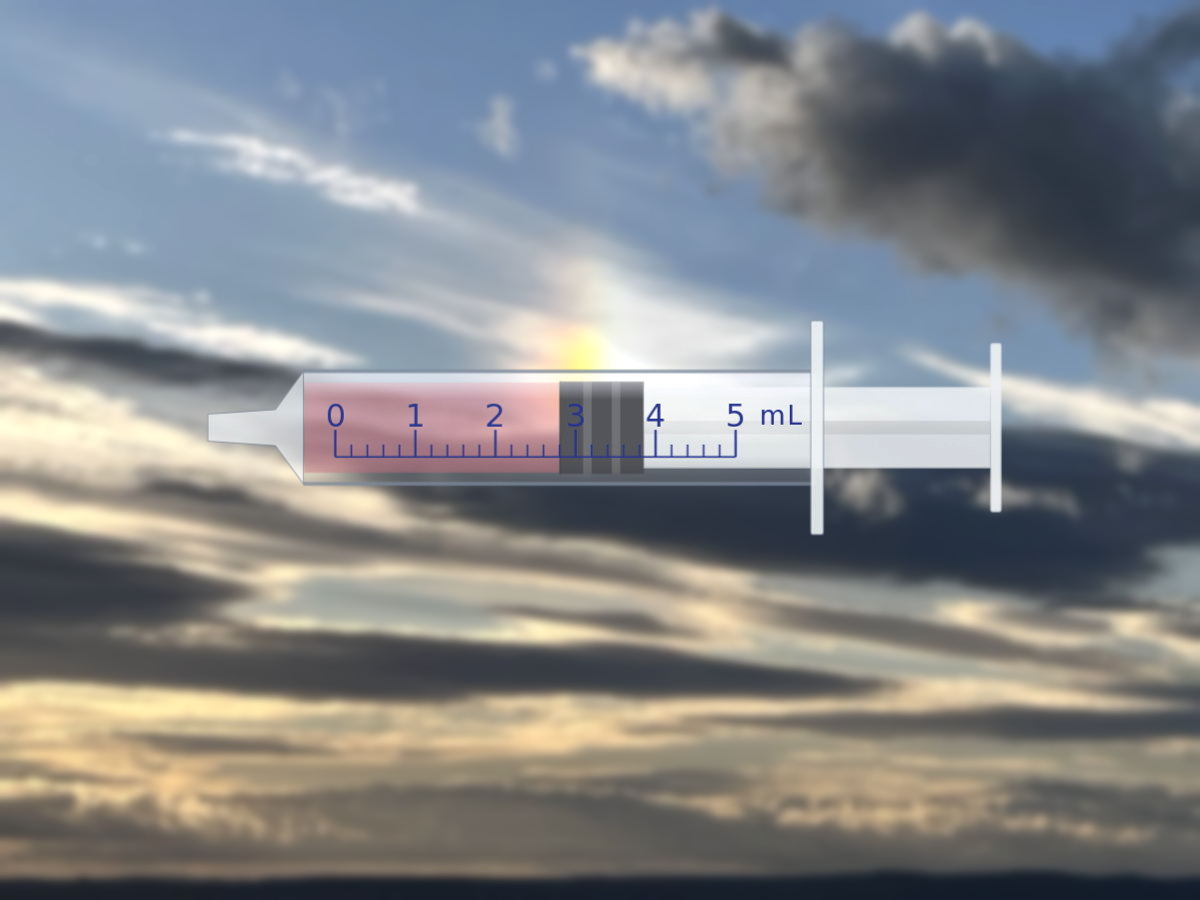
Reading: 2.8 mL
